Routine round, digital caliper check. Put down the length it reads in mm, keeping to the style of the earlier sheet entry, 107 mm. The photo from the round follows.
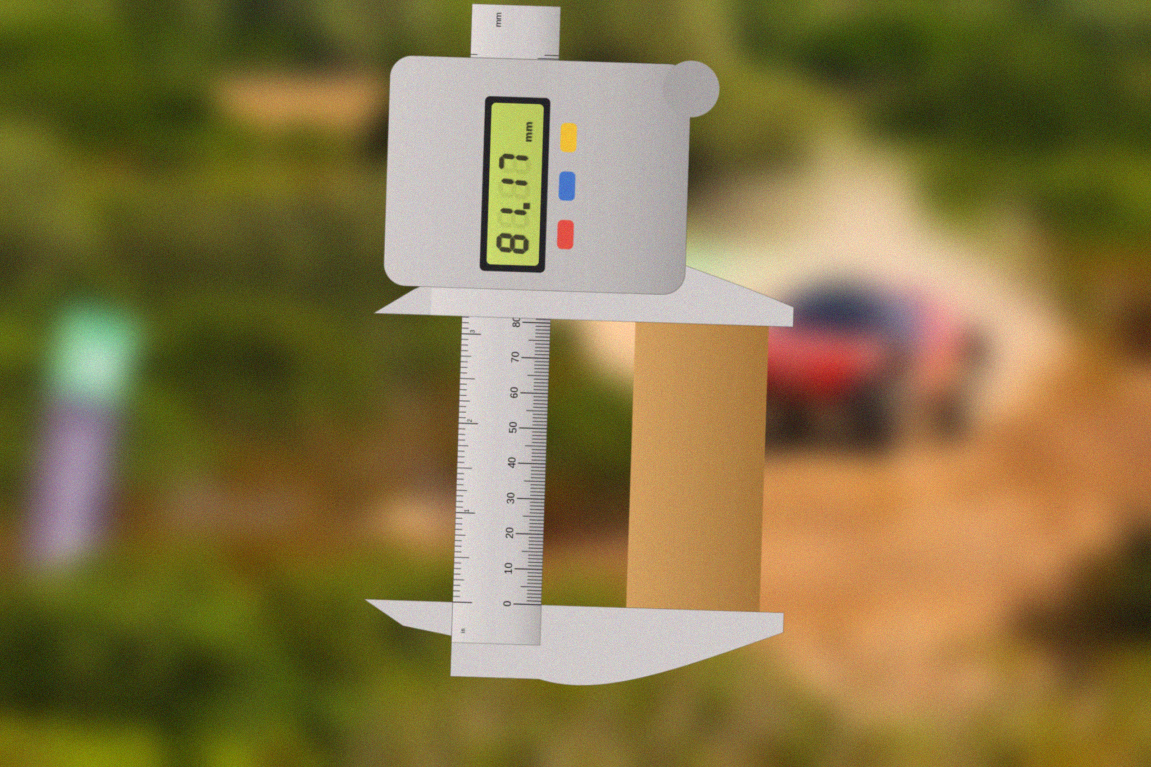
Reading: 81.17 mm
